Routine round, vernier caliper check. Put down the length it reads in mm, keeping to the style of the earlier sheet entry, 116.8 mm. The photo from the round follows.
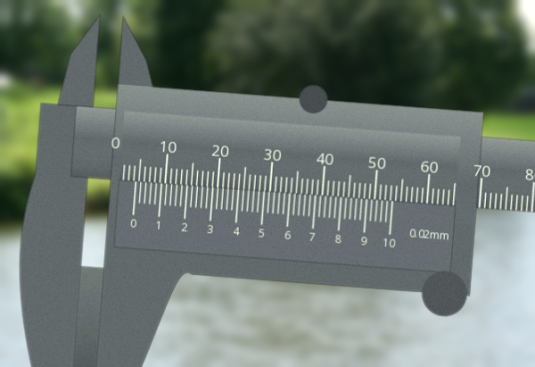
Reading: 4.4 mm
